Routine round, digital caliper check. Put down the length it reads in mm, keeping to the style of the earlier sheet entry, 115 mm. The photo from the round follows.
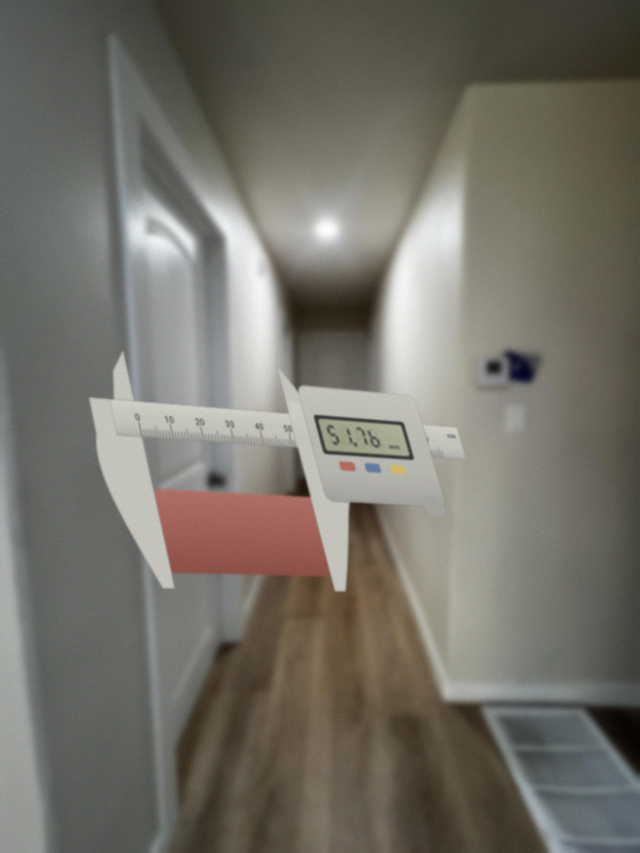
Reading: 51.76 mm
